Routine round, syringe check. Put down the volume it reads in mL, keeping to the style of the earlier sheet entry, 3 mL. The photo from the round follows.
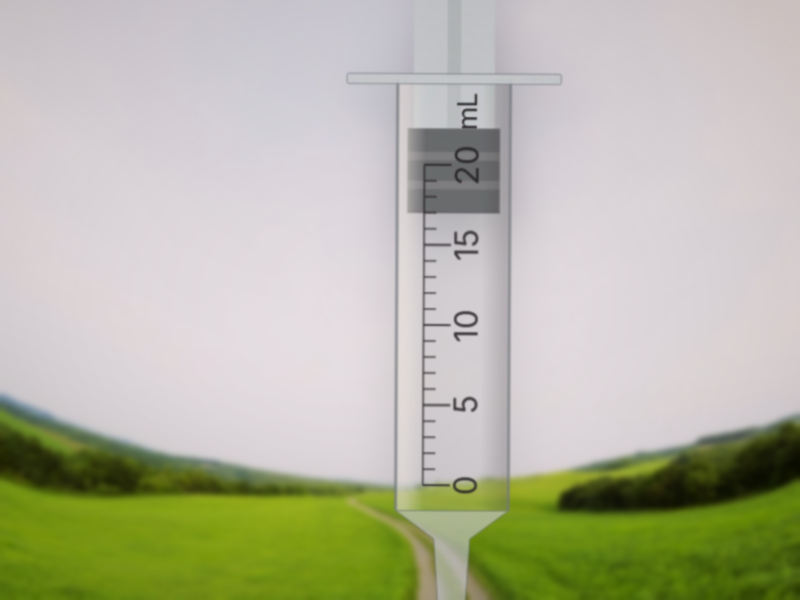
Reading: 17 mL
